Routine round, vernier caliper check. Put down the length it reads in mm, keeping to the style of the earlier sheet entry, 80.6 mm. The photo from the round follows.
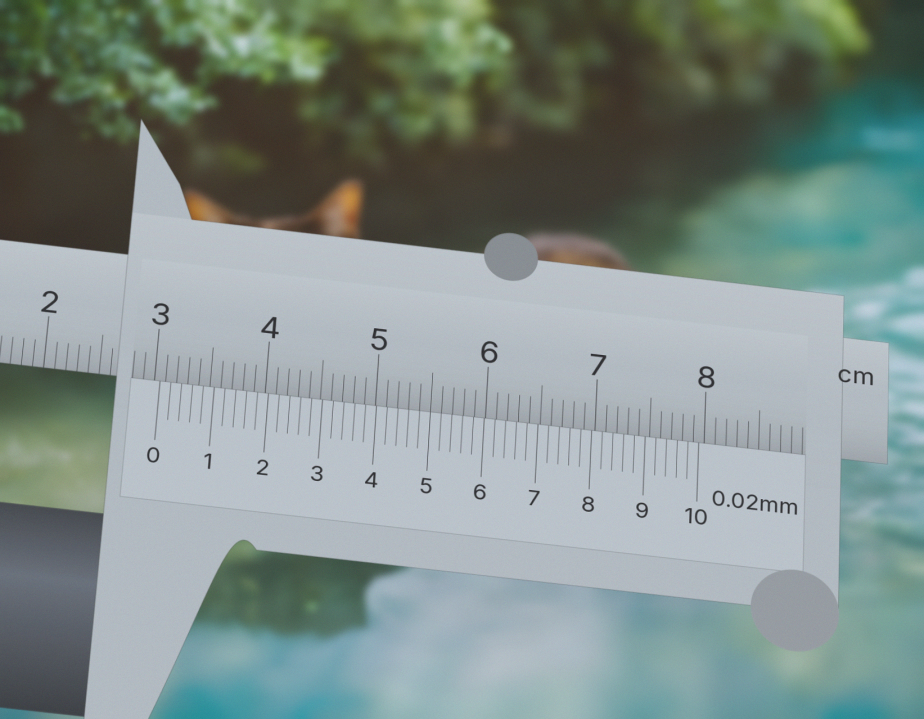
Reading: 30.5 mm
